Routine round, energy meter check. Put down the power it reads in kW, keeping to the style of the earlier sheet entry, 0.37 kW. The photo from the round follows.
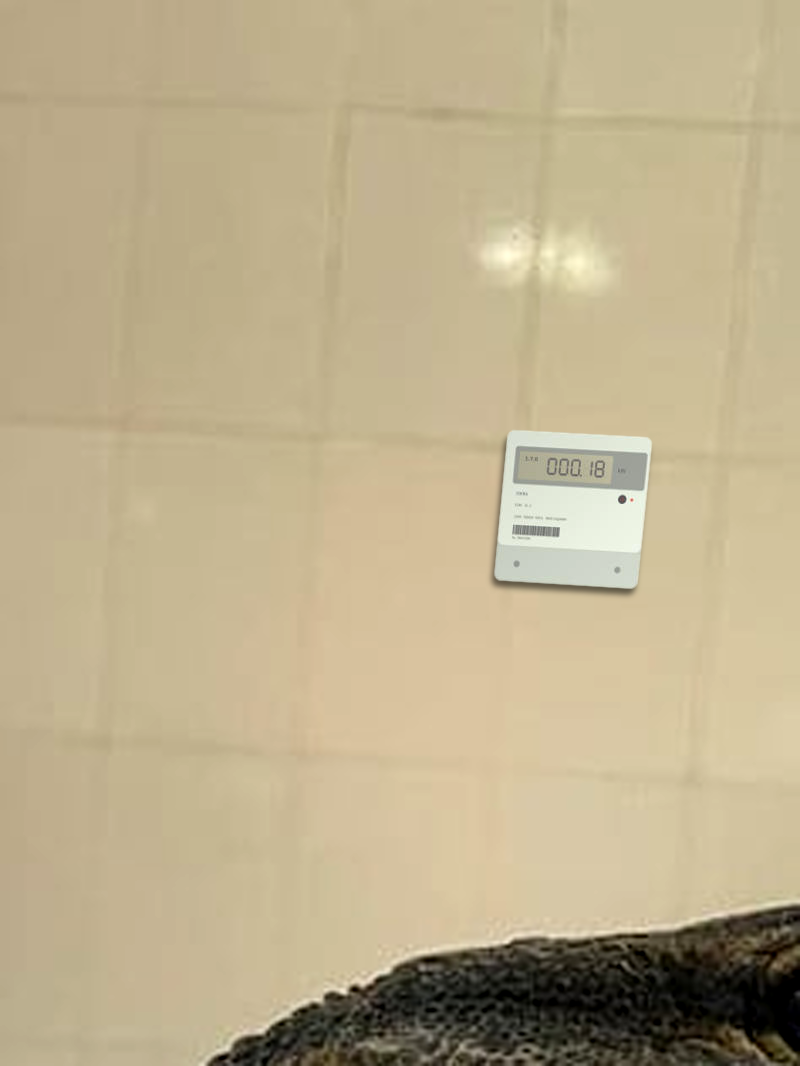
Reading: 0.18 kW
